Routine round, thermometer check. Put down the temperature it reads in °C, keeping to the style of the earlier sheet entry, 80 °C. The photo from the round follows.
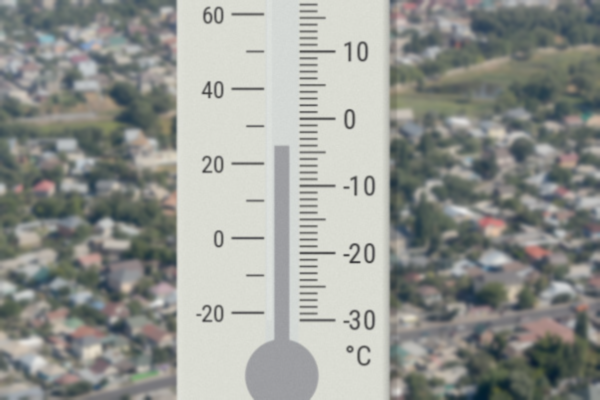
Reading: -4 °C
